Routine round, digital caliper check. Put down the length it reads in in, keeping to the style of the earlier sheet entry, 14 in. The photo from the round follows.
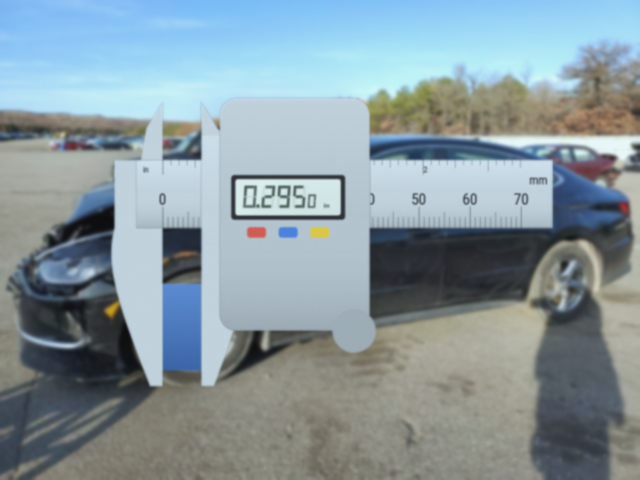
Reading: 0.2950 in
